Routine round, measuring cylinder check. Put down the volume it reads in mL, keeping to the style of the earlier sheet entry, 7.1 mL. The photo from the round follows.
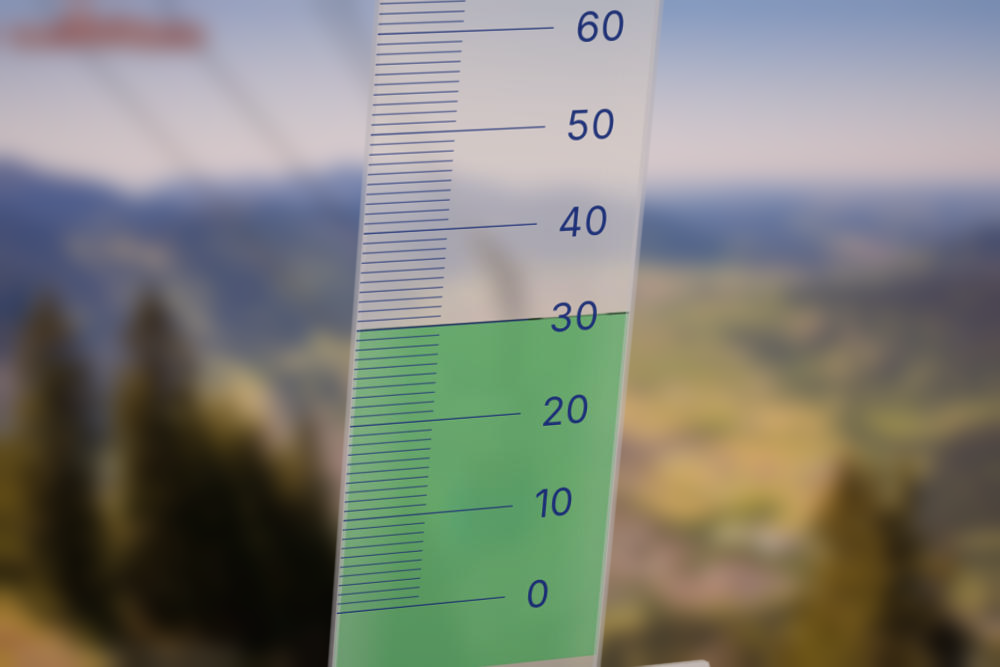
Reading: 30 mL
